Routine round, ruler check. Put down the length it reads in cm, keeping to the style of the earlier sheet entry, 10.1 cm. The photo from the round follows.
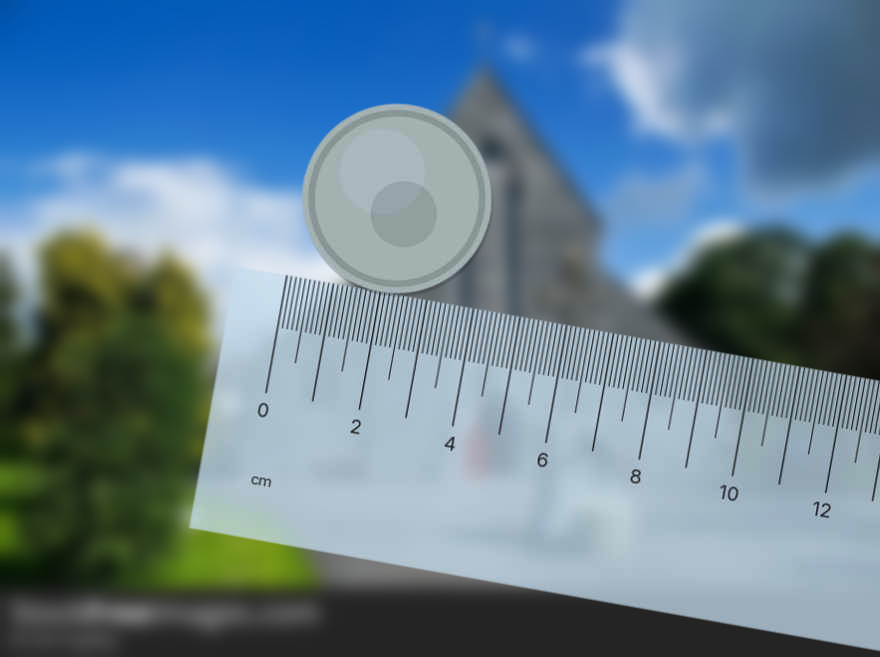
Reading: 4 cm
